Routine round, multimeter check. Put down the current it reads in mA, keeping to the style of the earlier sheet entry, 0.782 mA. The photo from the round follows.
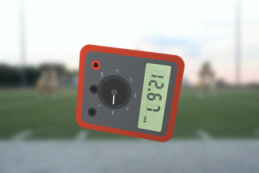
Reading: 12.67 mA
